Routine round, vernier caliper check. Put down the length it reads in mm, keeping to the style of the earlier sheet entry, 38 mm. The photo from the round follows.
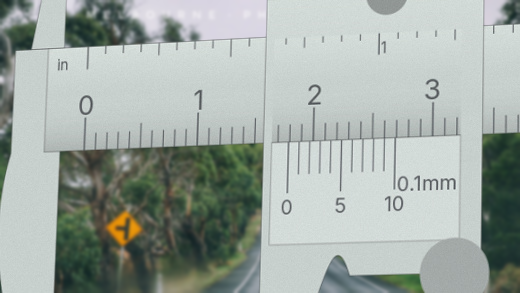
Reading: 17.9 mm
